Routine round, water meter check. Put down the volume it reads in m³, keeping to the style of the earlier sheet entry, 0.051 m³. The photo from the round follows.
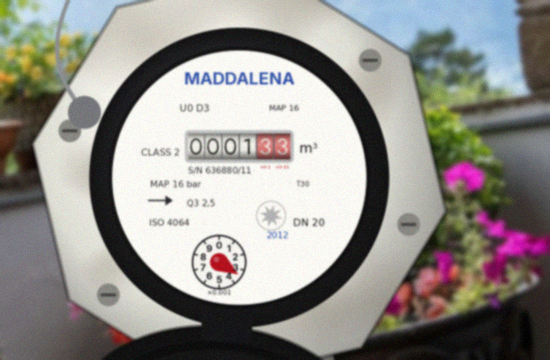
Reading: 1.333 m³
